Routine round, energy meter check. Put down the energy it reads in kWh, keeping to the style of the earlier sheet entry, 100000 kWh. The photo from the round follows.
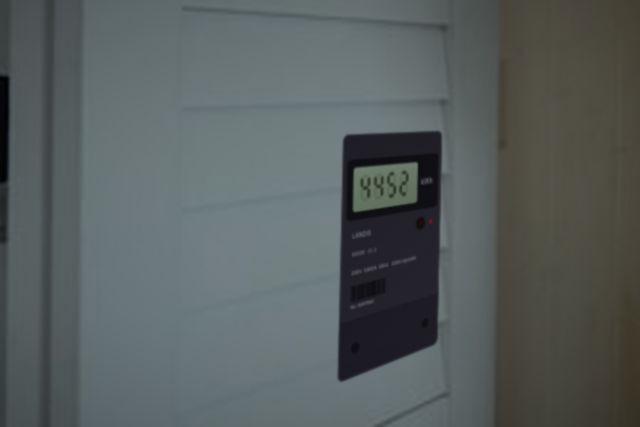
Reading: 4452 kWh
